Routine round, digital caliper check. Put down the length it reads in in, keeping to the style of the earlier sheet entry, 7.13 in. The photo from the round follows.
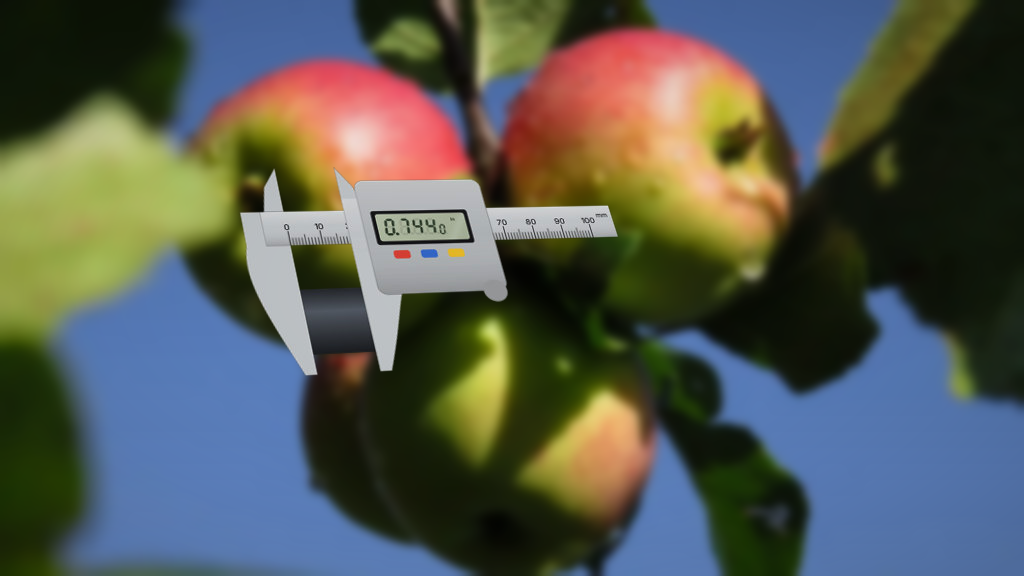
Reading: 0.7440 in
